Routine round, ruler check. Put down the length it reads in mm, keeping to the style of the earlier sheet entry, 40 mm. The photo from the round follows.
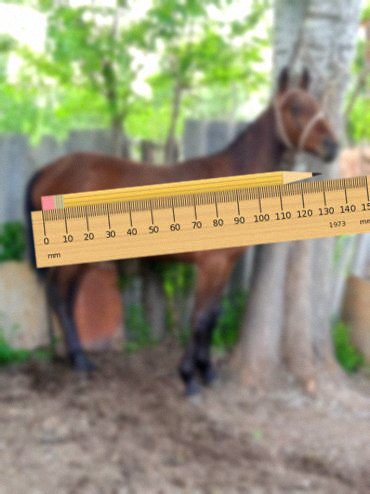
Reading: 130 mm
